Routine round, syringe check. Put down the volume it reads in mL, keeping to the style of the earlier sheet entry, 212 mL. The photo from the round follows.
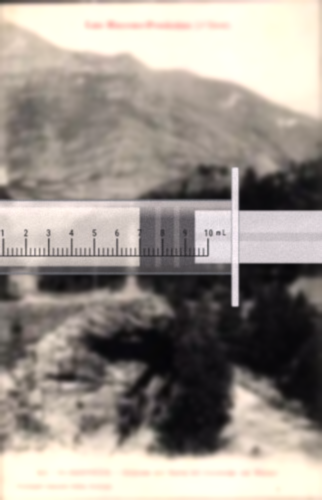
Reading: 7 mL
